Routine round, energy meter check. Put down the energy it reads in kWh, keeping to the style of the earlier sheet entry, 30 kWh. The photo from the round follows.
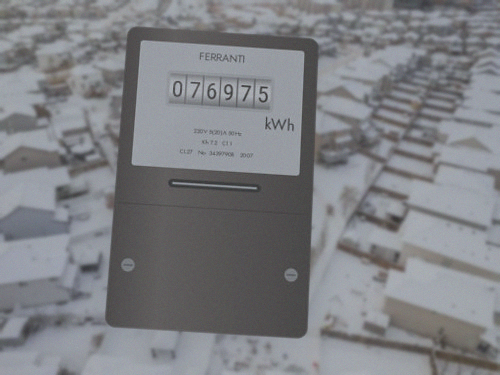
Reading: 76975 kWh
